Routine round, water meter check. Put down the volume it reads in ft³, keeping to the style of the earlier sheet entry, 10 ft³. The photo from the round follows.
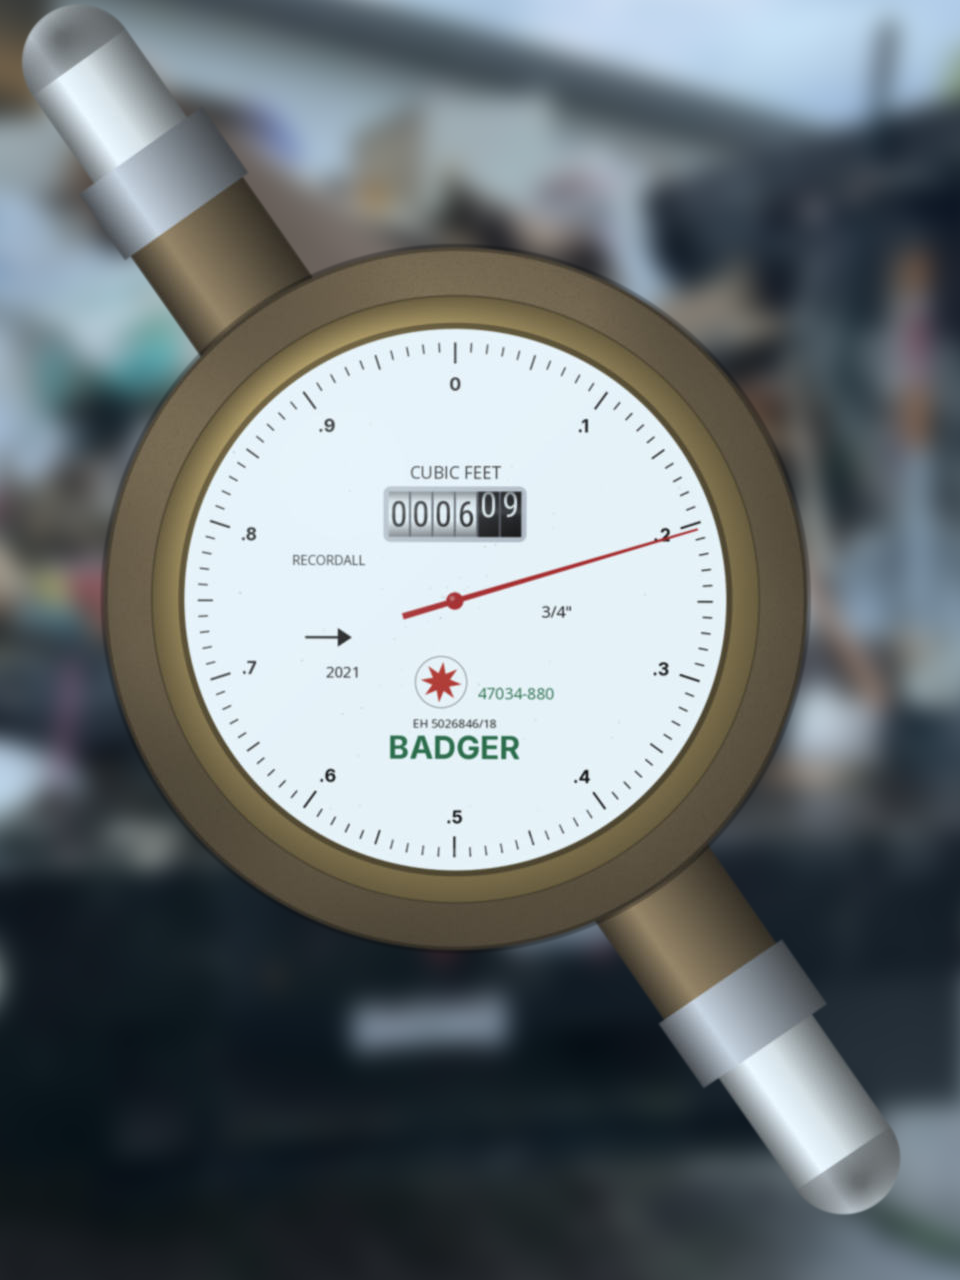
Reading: 609.20 ft³
